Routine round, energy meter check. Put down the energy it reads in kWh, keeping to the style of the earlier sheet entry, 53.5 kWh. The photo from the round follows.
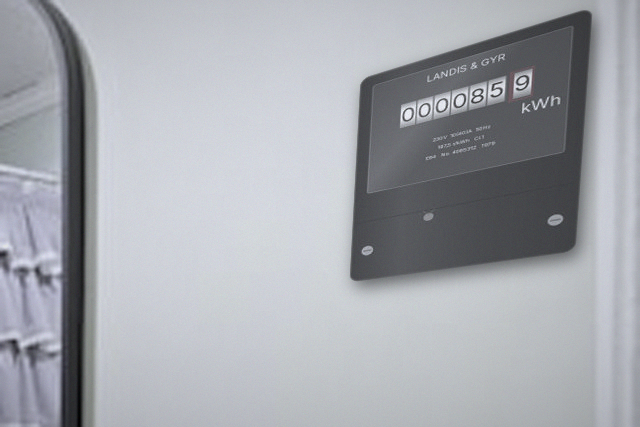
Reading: 85.9 kWh
